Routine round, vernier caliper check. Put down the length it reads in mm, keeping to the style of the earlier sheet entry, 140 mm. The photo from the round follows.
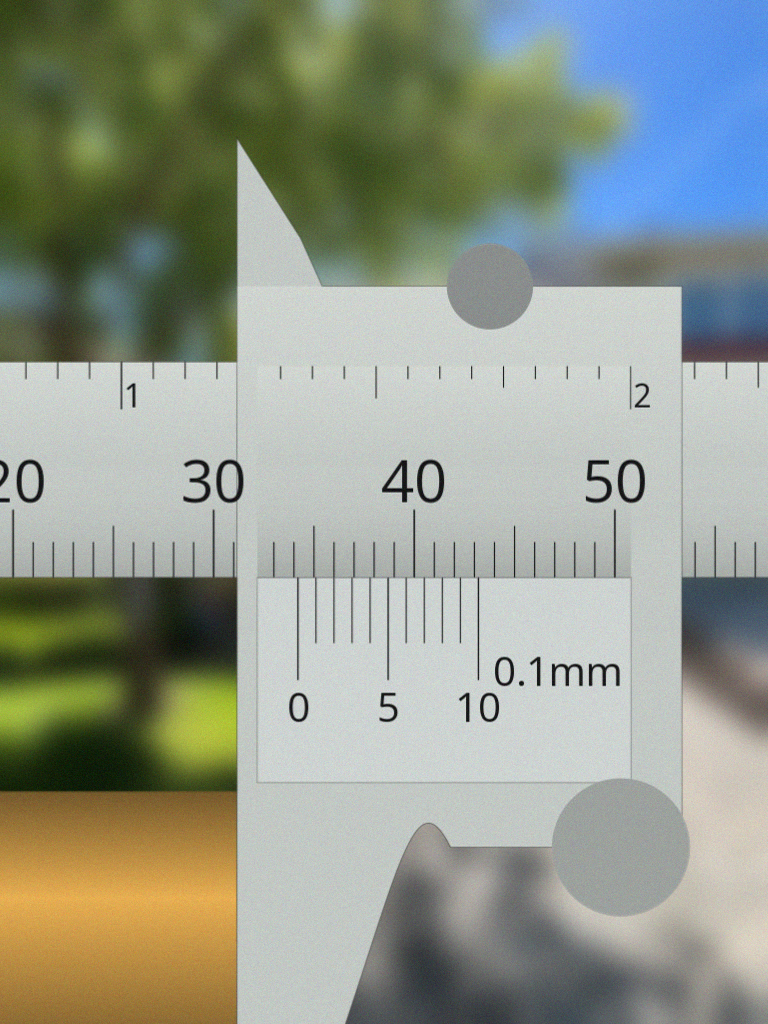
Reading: 34.2 mm
